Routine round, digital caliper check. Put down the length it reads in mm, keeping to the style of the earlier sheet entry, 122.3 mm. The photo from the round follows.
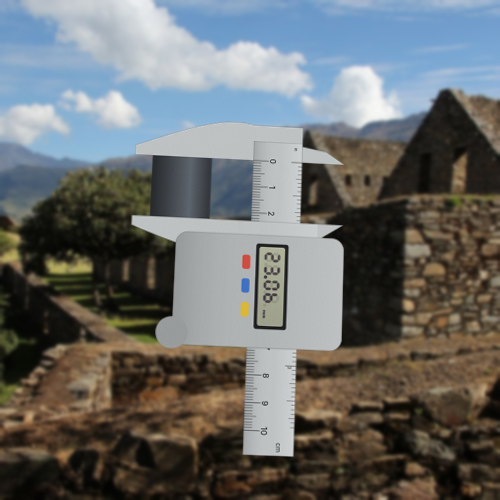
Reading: 23.06 mm
